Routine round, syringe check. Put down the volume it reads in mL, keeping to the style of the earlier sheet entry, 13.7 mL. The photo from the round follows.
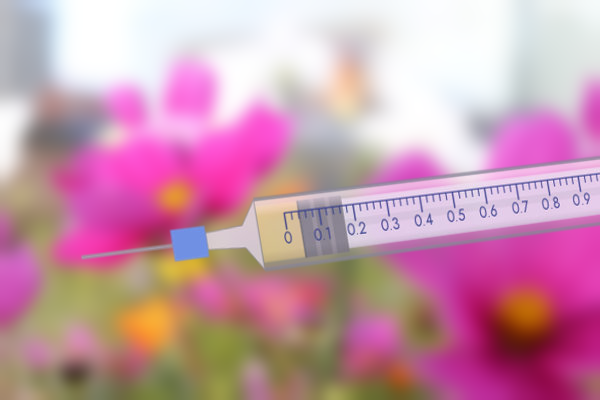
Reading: 0.04 mL
